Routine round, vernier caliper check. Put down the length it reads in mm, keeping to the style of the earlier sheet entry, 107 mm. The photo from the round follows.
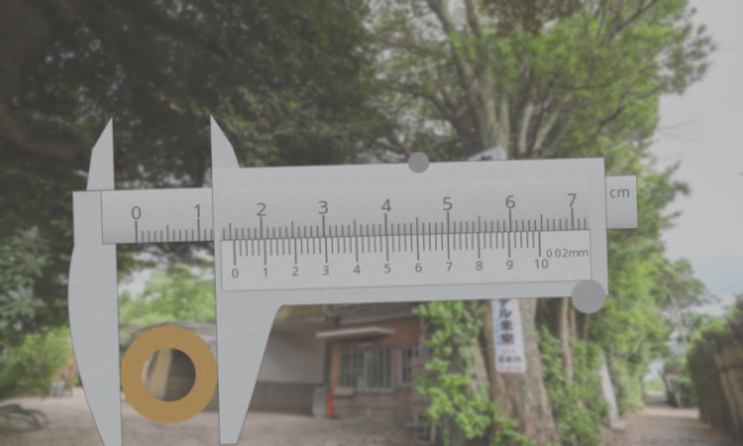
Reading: 15.6 mm
